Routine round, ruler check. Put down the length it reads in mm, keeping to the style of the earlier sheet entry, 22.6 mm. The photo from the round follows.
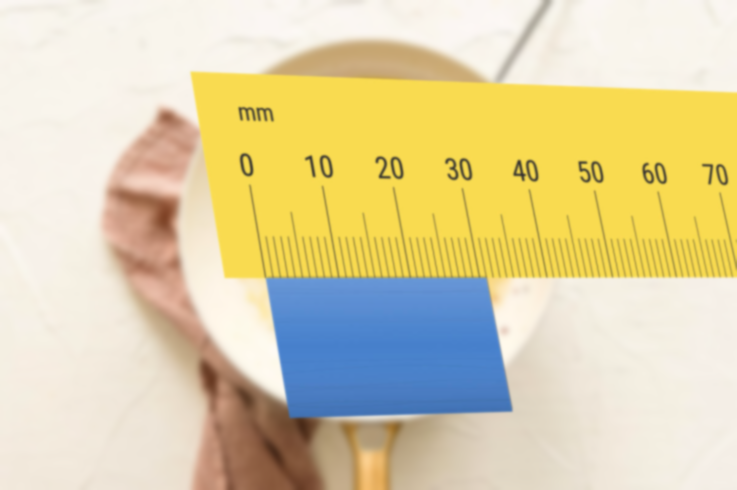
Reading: 31 mm
